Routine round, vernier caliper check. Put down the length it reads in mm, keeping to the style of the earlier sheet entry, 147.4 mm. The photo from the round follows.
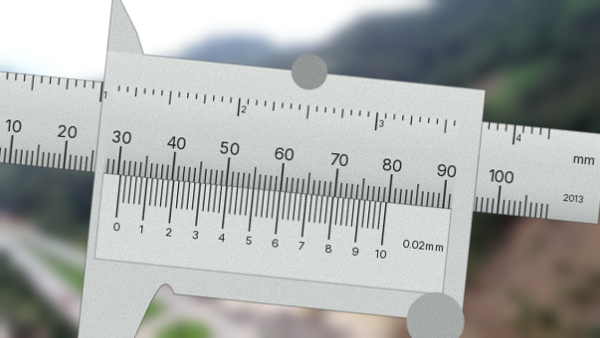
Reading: 30.5 mm
